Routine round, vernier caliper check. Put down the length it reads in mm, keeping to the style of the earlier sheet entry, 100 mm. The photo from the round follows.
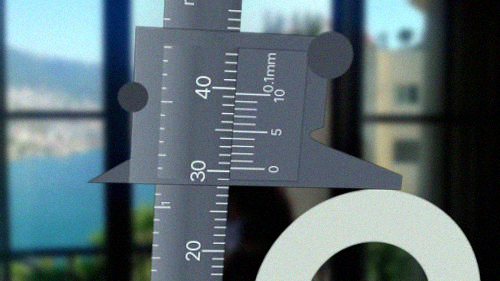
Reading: 30.4 mm
